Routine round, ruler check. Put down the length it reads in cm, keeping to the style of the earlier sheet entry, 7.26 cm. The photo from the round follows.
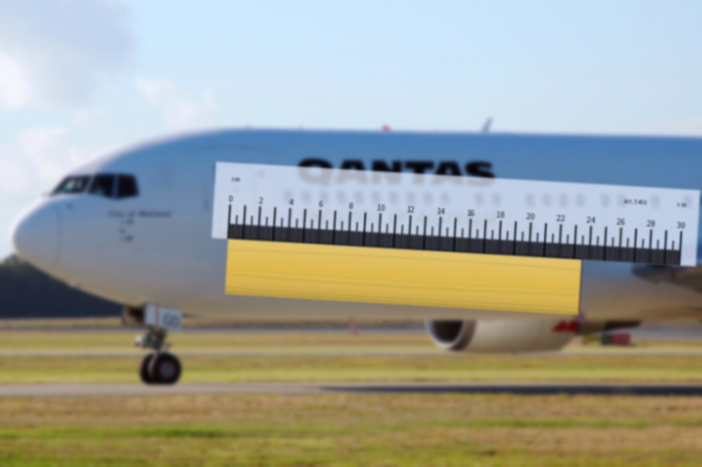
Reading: 23.5 cm
